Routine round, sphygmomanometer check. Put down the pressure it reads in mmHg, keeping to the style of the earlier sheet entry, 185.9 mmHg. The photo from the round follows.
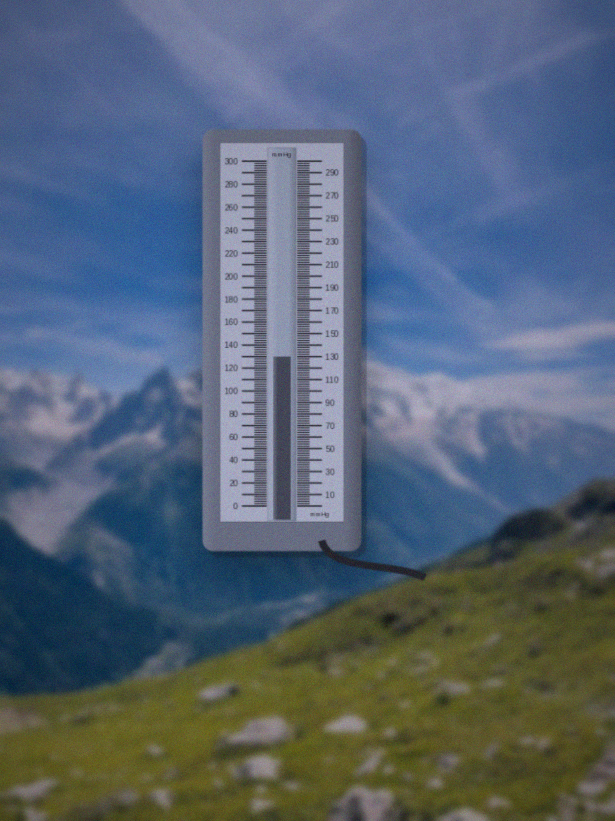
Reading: 130 mmHg
